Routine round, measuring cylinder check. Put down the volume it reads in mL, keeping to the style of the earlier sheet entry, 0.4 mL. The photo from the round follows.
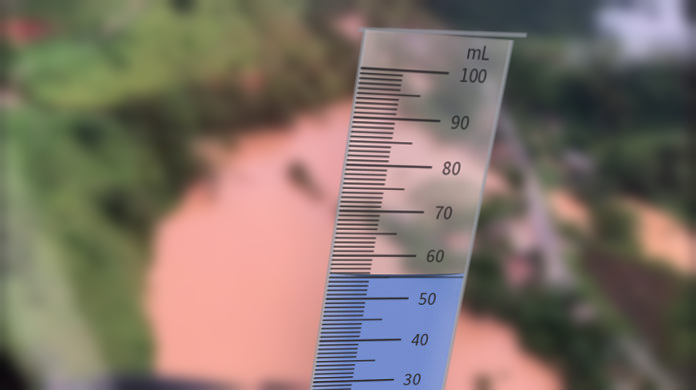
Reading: 55 mL
